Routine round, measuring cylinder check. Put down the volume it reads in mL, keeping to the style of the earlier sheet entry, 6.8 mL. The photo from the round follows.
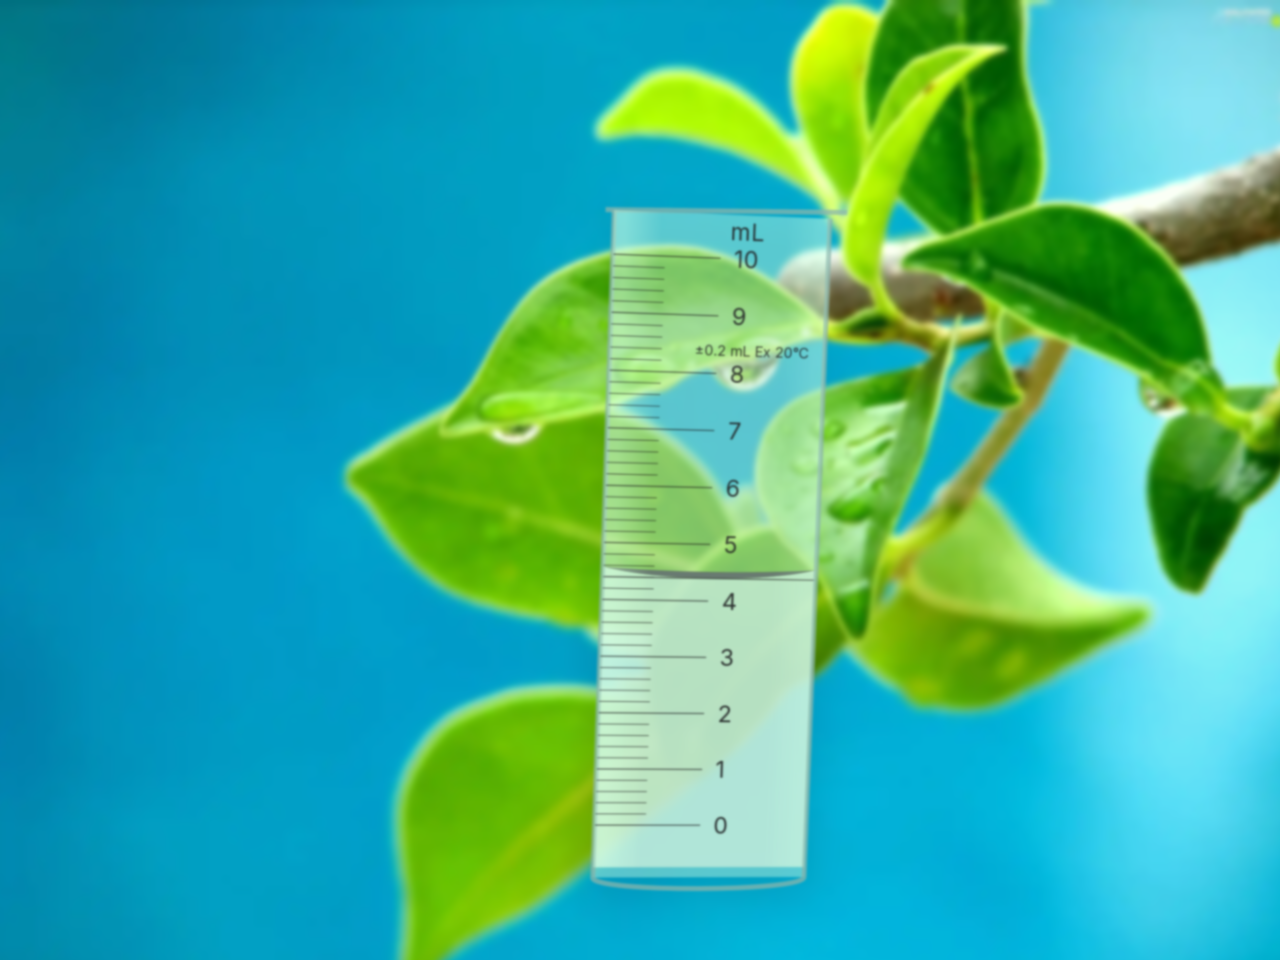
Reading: 4.4 mL
